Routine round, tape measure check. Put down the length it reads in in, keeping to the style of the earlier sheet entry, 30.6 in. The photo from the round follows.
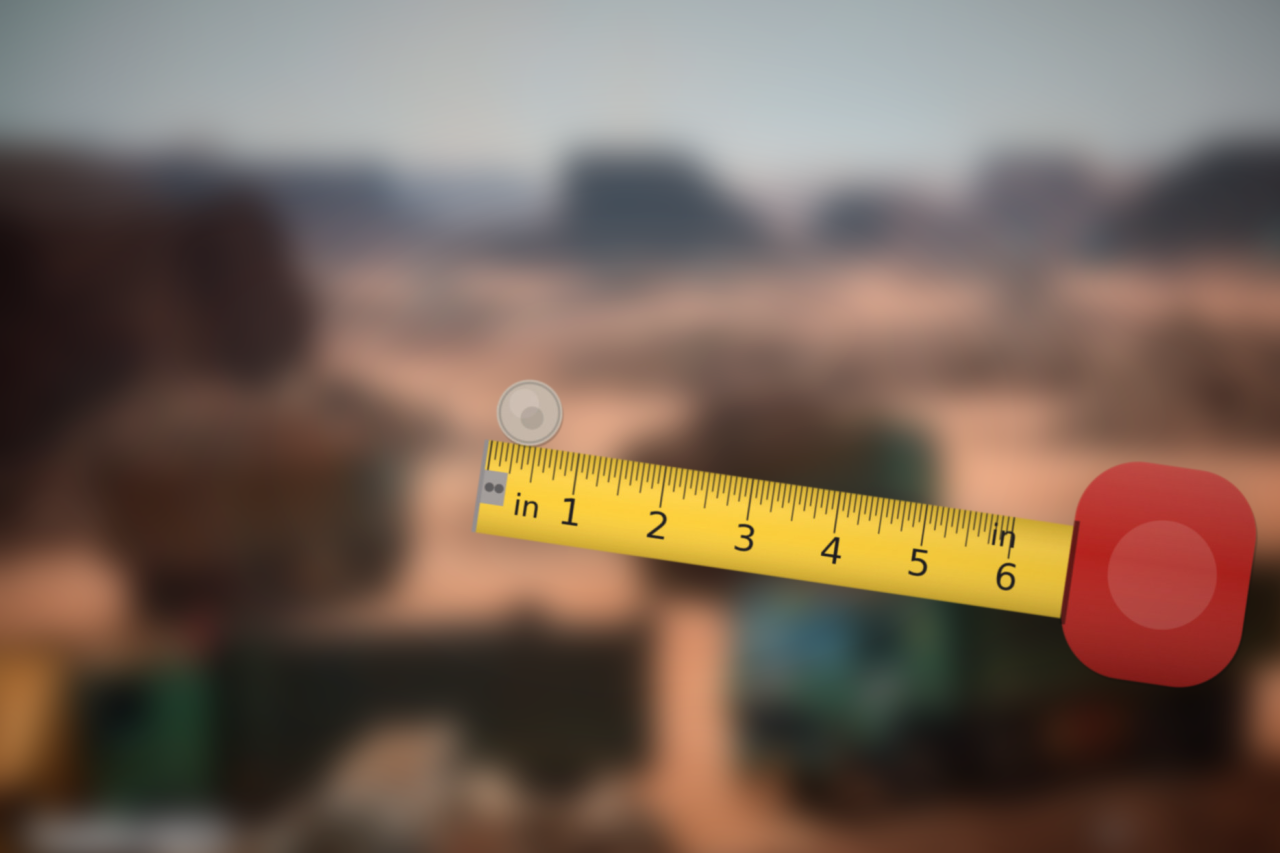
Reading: 0.75 in
